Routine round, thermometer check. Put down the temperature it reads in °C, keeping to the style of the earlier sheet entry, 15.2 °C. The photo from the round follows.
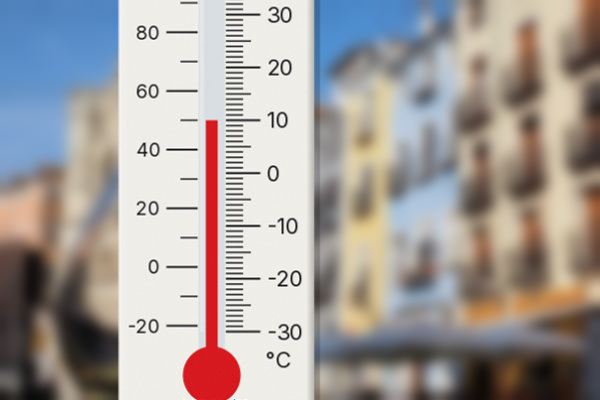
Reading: 10 °C
